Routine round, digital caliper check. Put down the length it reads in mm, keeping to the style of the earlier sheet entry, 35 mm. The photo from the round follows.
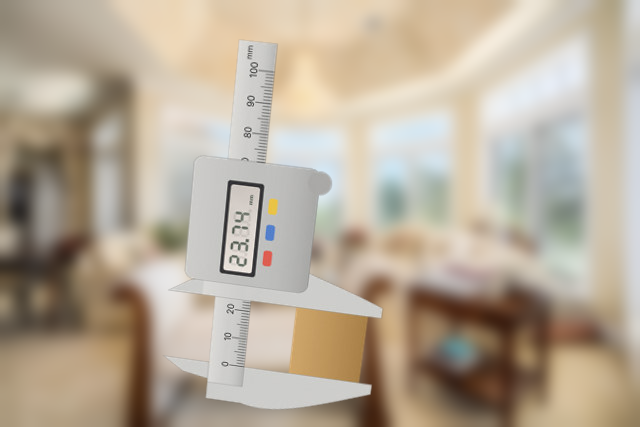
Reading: 23.74 mm
